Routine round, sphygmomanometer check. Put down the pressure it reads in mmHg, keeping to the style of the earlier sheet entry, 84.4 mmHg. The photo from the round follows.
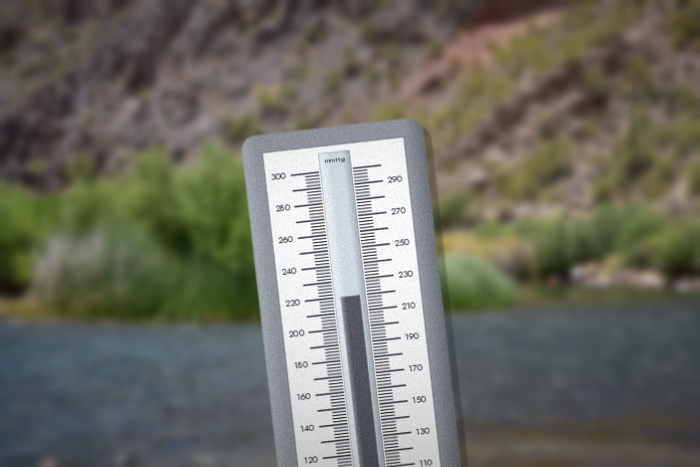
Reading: 220 mmHg
